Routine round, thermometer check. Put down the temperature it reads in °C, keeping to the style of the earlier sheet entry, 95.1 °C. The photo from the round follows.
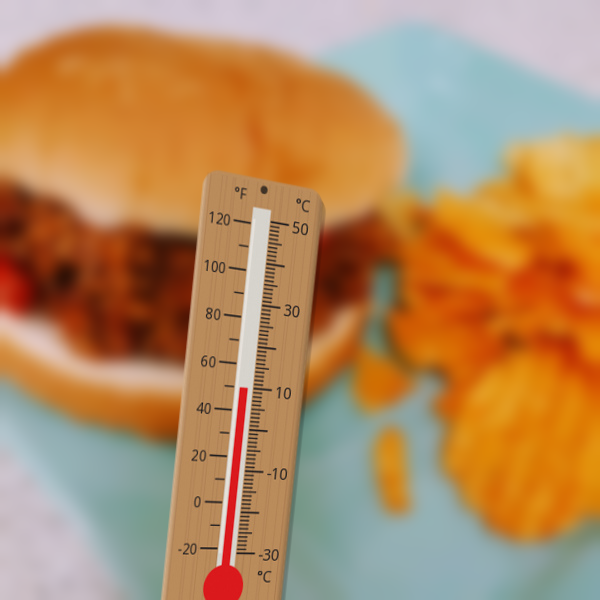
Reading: 10 °C
